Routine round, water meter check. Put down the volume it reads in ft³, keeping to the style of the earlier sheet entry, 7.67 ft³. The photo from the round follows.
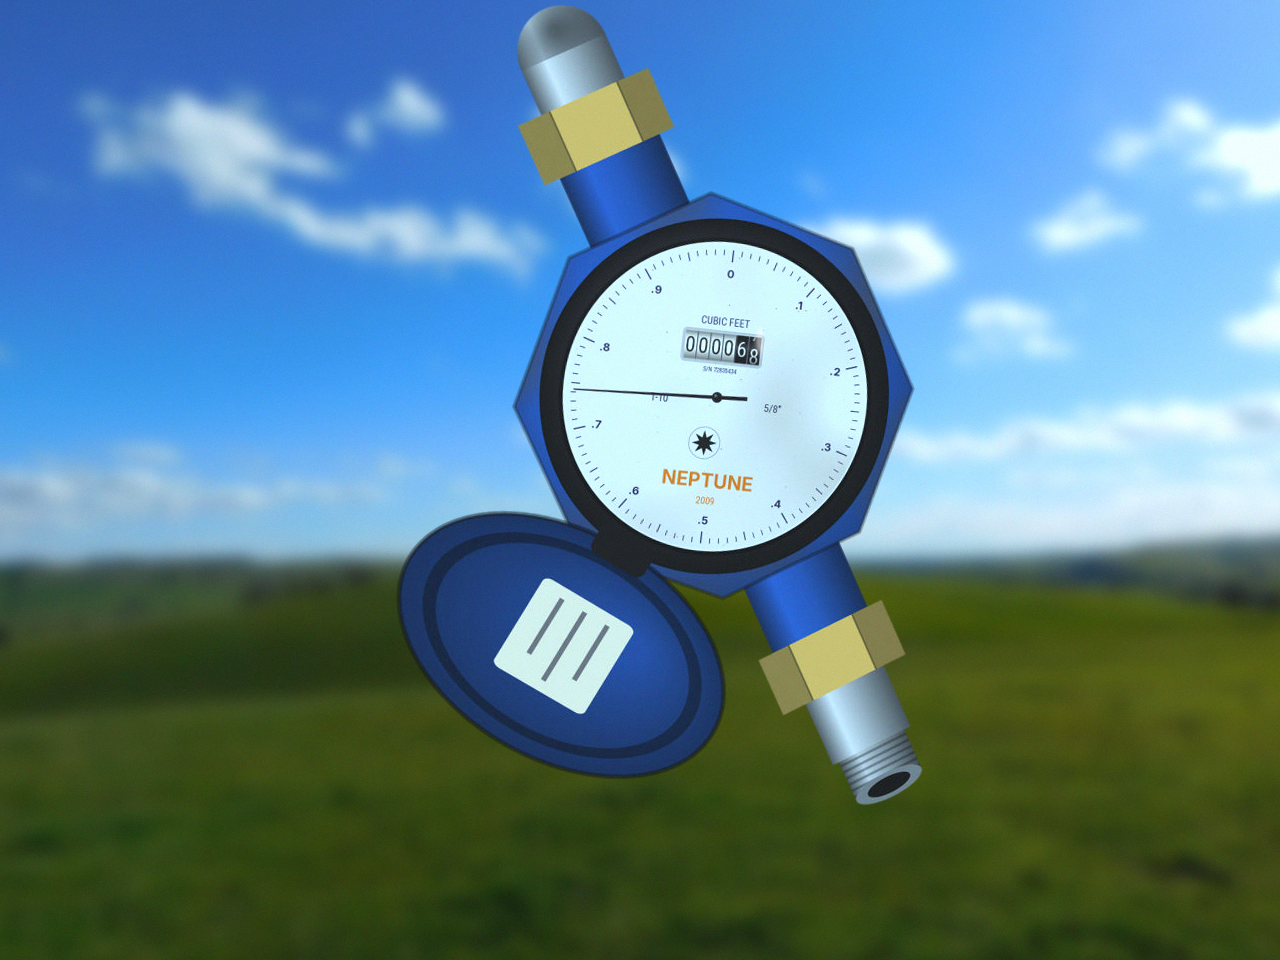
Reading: 67.74 ft³
